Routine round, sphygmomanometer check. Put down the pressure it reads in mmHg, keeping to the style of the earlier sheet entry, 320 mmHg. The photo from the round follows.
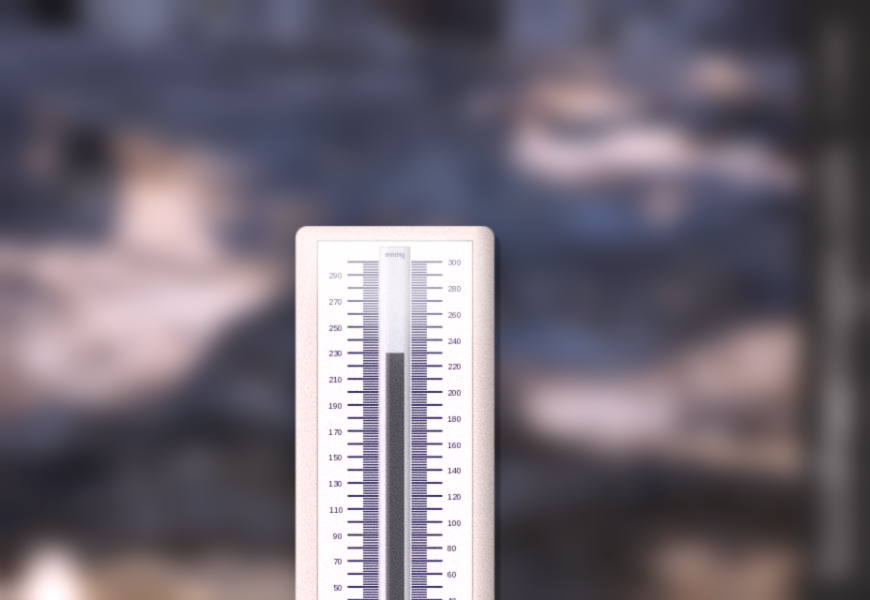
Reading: 230 mmHg
